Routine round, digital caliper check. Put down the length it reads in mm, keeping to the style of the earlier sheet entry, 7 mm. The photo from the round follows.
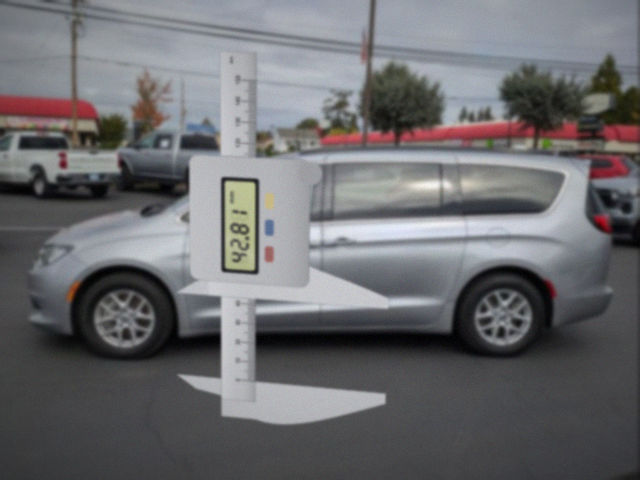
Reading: 42.81 mm
